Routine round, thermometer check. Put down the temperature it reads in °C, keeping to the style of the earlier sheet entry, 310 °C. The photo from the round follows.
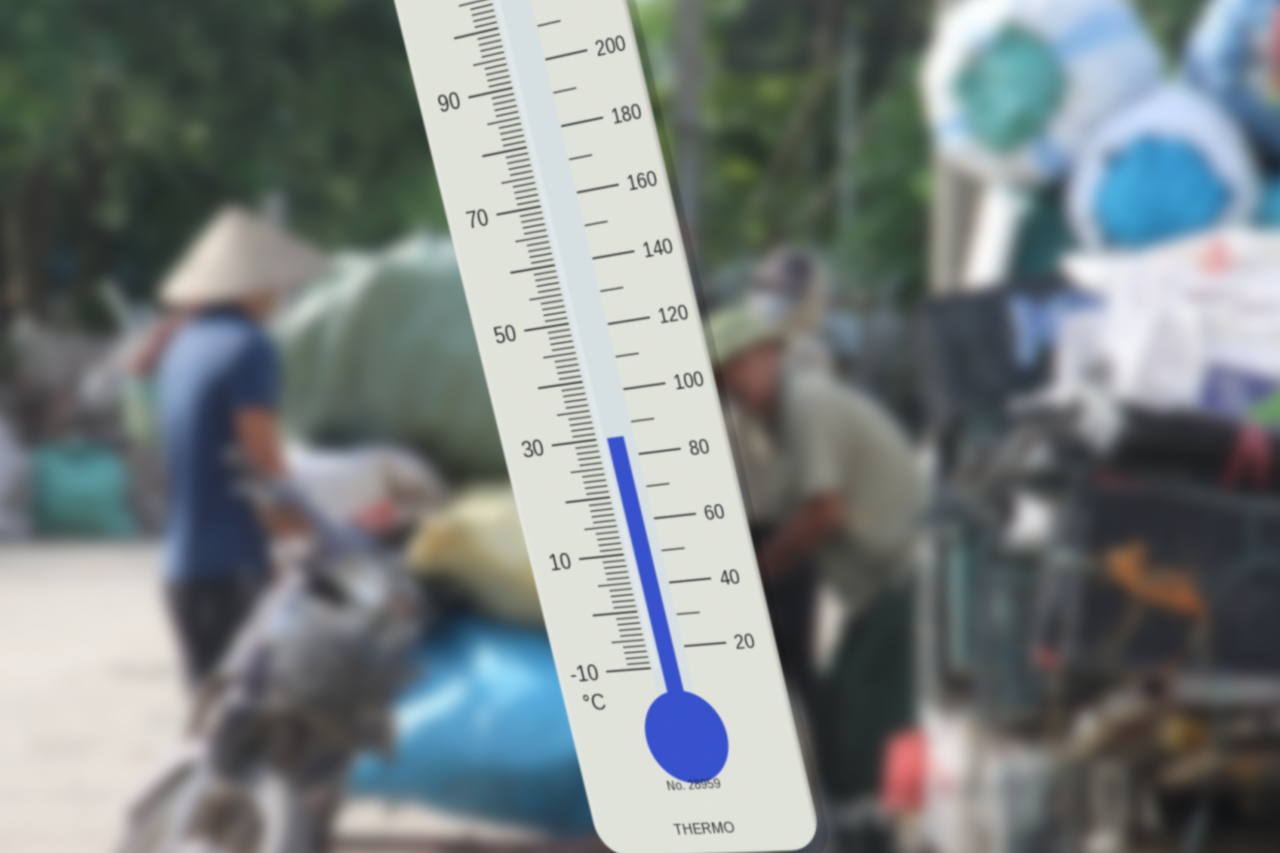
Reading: 30 °C
